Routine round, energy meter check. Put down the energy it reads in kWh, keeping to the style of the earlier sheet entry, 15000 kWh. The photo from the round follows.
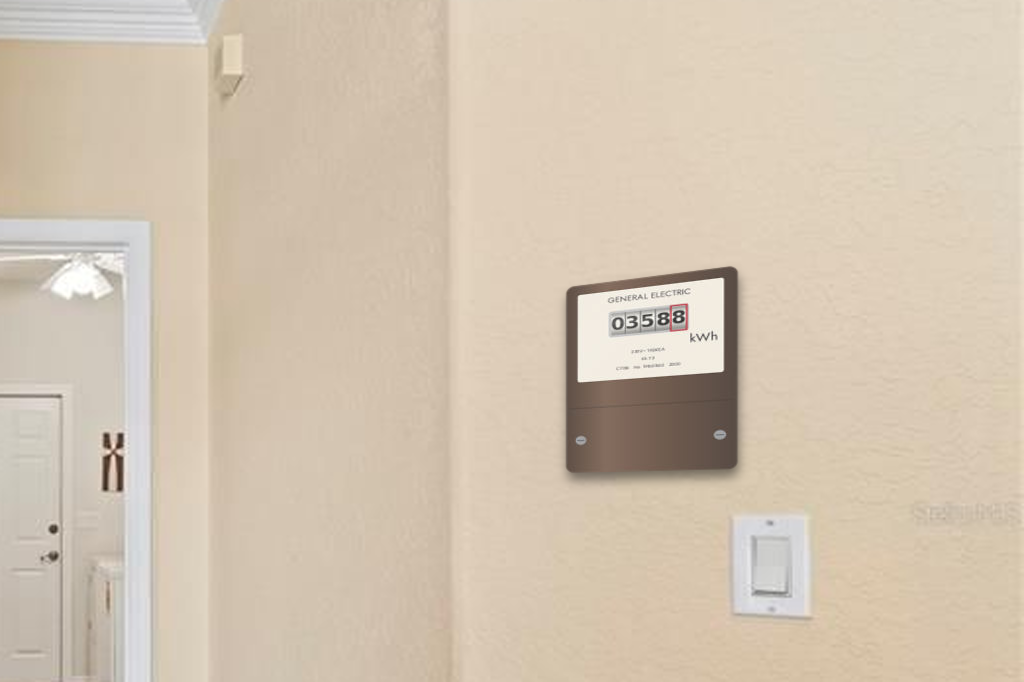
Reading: 358.8 kWh
